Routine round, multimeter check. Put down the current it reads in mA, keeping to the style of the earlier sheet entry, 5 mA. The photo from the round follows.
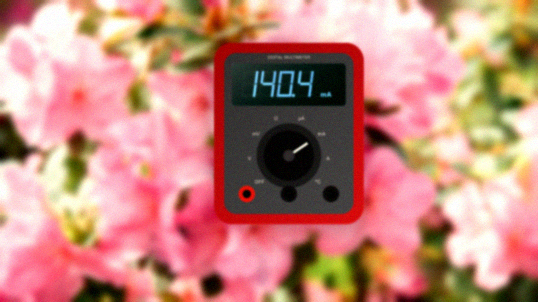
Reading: 140.4 mA
